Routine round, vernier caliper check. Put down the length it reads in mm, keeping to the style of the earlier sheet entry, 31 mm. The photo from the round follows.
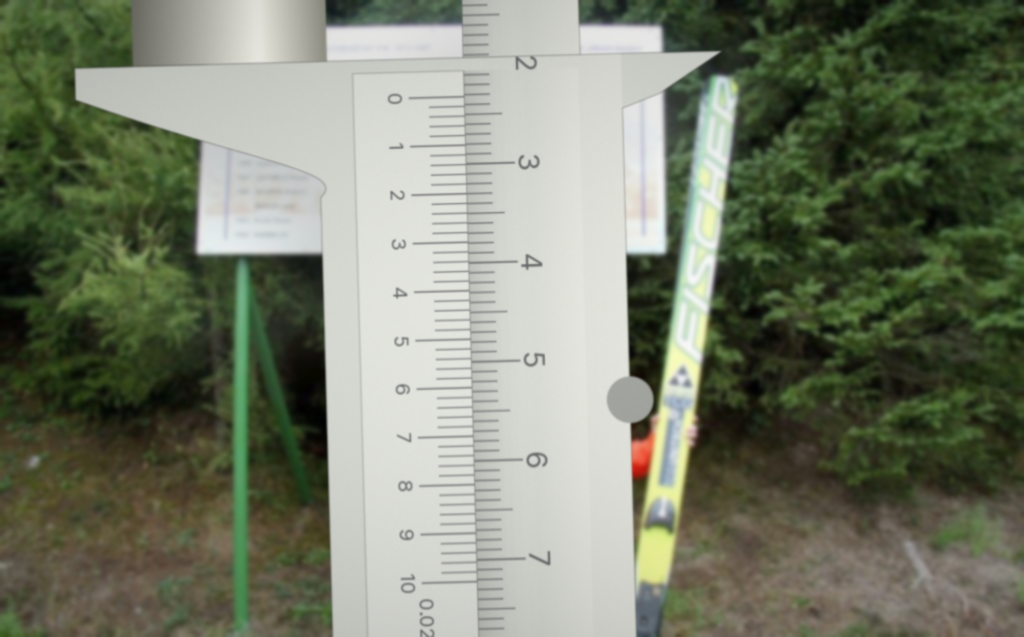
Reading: 23.2 mm
